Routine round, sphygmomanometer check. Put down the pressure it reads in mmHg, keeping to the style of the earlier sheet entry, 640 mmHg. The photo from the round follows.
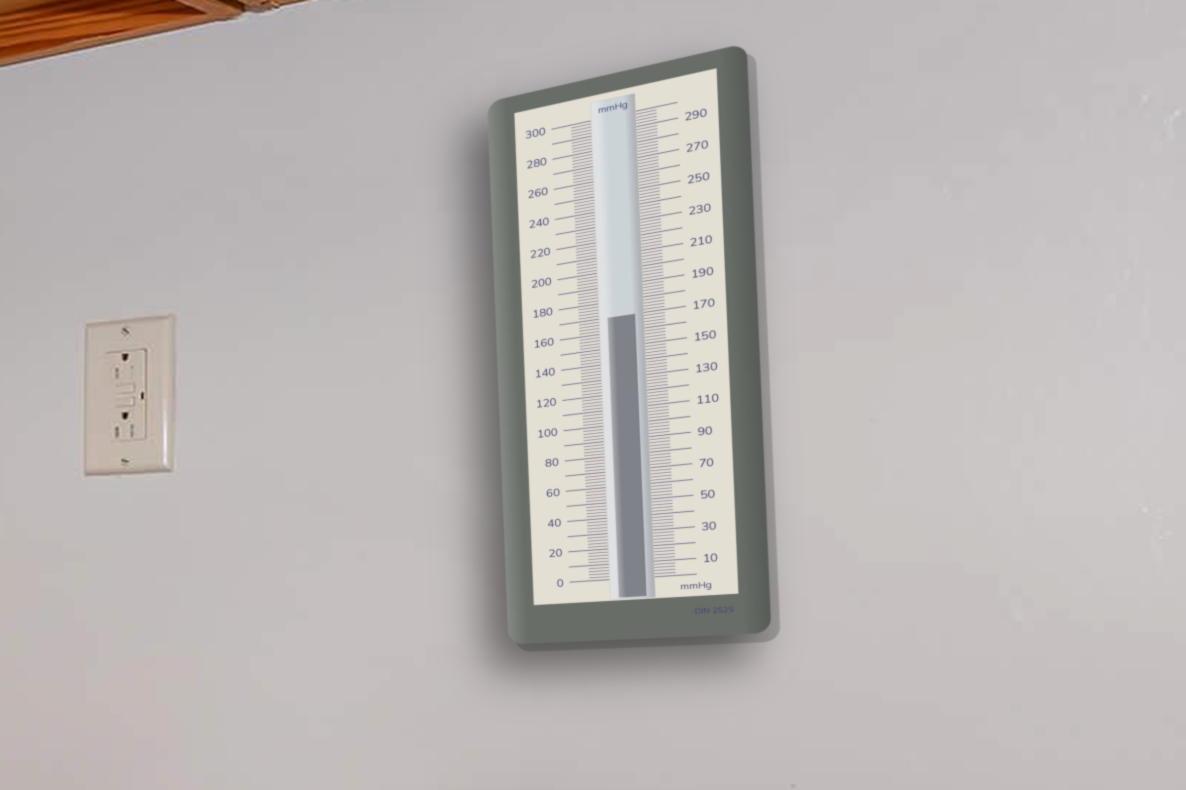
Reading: 170 mmHg
